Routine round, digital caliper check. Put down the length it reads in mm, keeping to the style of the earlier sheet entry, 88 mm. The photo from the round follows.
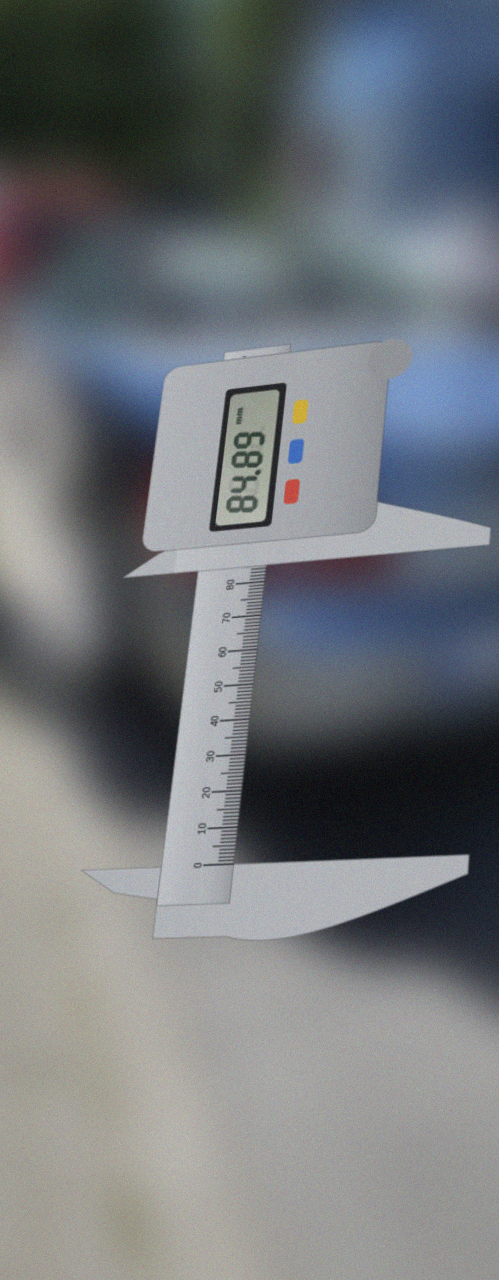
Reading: 84.89 mm
